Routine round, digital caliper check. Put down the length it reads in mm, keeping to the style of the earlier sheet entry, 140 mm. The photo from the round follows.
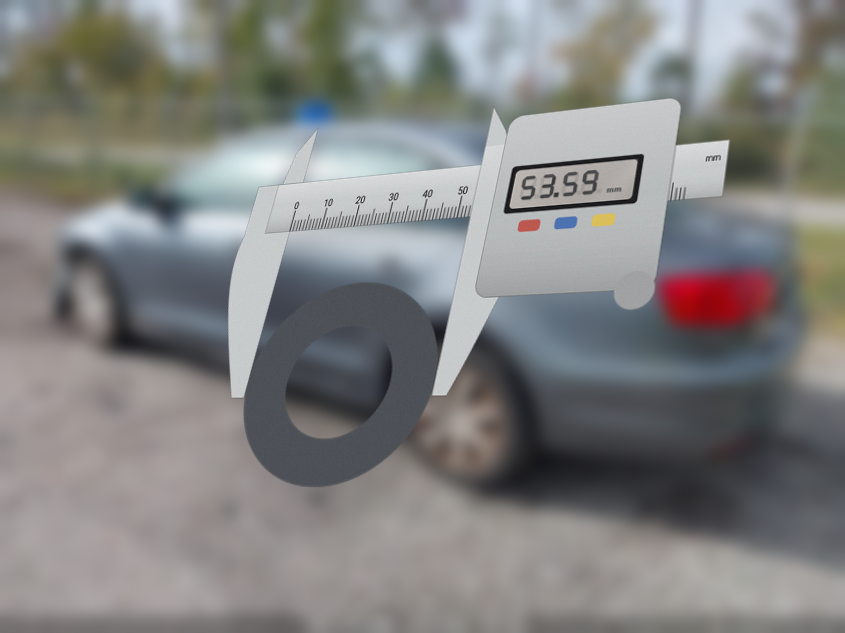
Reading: 53.59 mm
